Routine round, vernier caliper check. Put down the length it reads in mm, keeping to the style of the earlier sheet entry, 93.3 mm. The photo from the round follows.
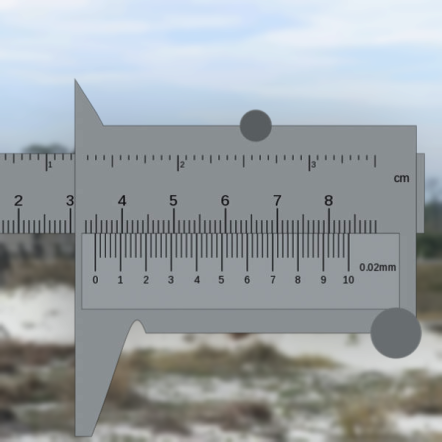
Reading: 34.8 mm
